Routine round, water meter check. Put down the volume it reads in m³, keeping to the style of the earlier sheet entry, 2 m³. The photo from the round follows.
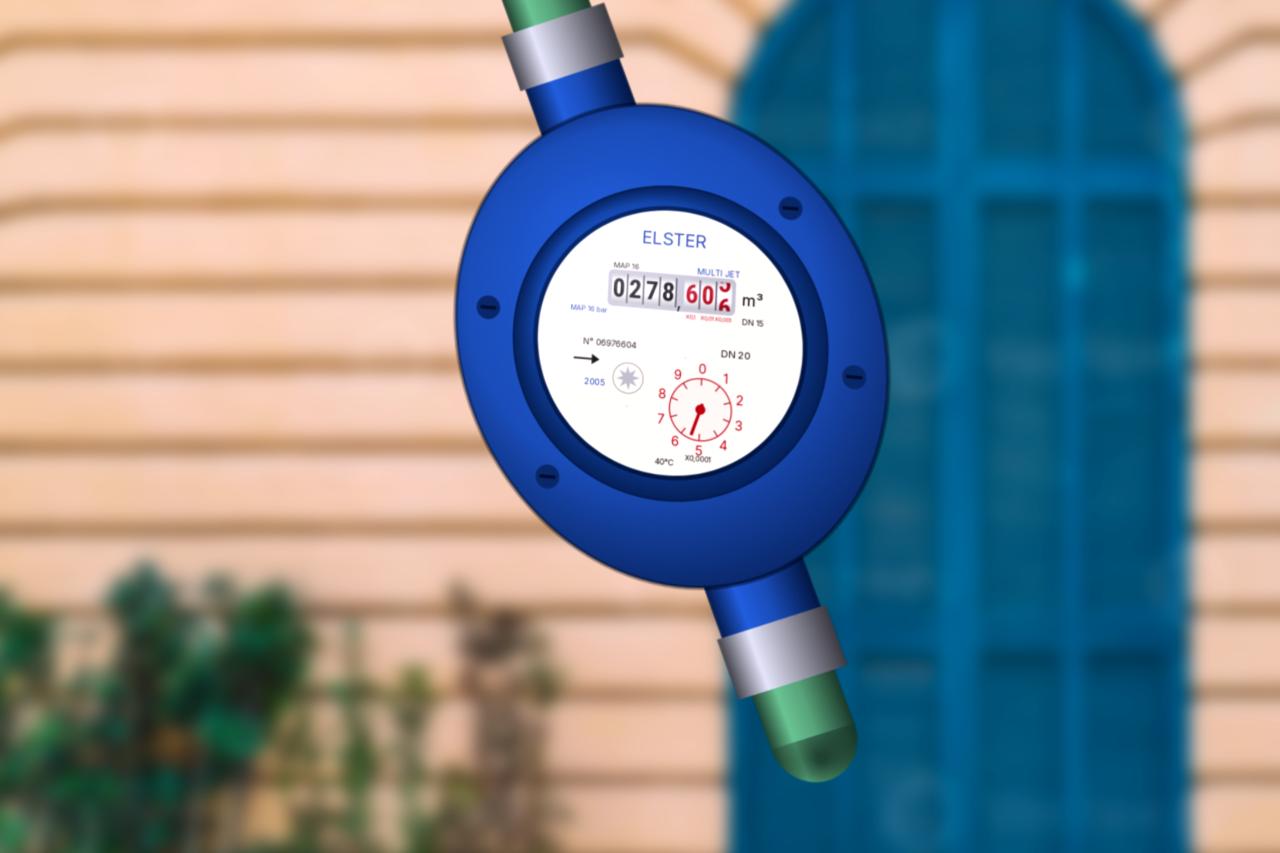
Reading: 278.6055 m³
